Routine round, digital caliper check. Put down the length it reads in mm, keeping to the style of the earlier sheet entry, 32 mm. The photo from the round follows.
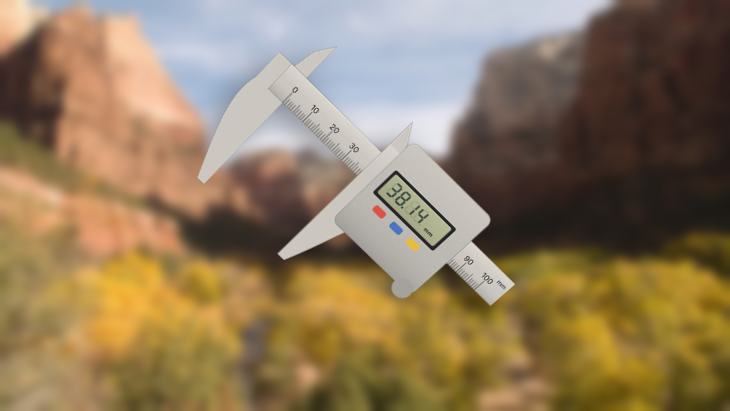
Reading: 38.14 mm
